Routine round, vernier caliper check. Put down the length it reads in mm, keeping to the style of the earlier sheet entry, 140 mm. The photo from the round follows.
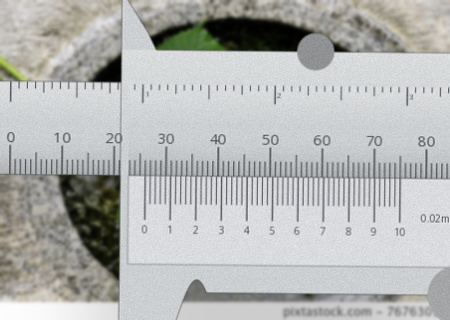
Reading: 26.0 mm
